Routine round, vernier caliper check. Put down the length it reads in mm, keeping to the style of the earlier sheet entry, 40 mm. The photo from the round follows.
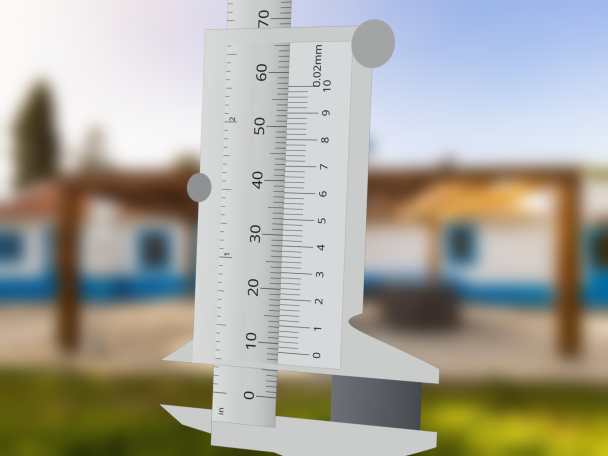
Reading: 8.4 mm
